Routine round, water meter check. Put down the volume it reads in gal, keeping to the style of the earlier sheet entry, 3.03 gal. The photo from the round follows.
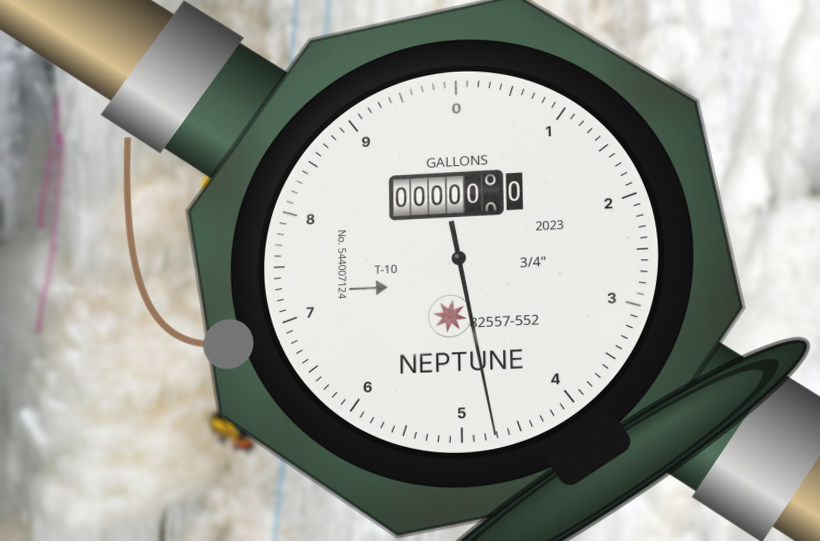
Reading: 84.7 gal
